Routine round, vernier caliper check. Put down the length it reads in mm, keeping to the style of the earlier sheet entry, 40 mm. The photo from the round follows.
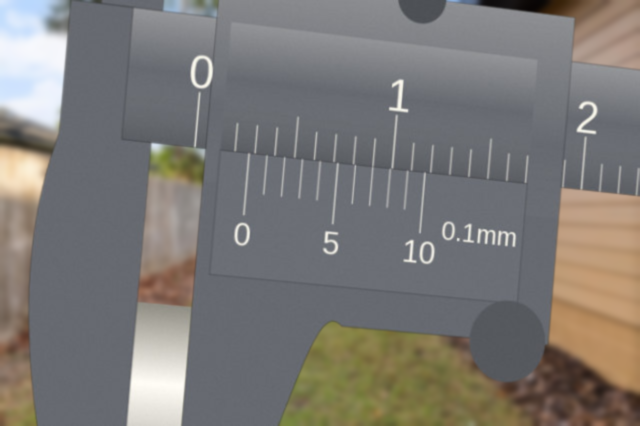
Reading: 2.7 mm
